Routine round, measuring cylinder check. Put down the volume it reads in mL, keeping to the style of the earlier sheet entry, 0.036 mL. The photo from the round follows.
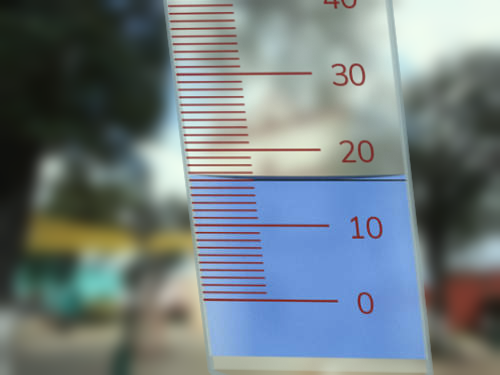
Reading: 16 mL
